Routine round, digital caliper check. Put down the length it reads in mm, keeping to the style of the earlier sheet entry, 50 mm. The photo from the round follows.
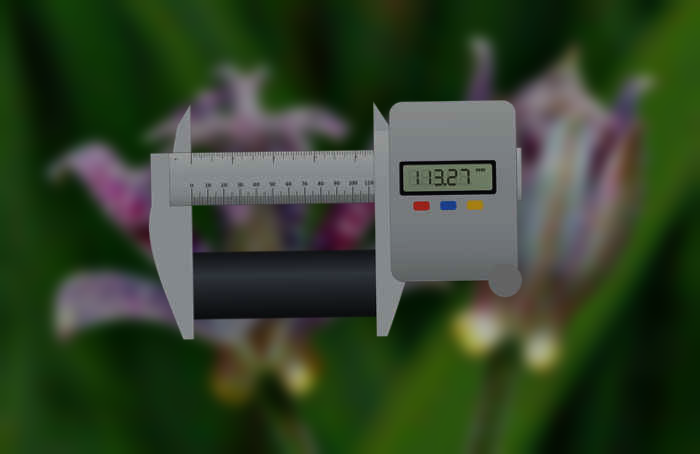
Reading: 113.27 mm
